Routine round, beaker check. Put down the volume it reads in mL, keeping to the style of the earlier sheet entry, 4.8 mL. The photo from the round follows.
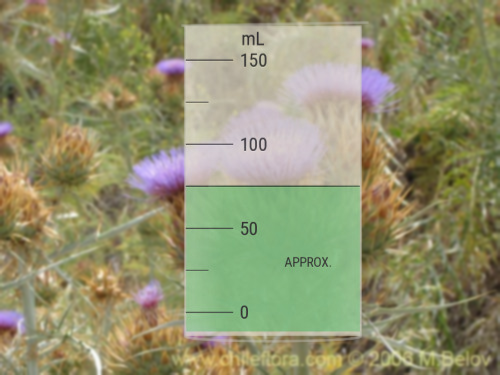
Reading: 75 mL
